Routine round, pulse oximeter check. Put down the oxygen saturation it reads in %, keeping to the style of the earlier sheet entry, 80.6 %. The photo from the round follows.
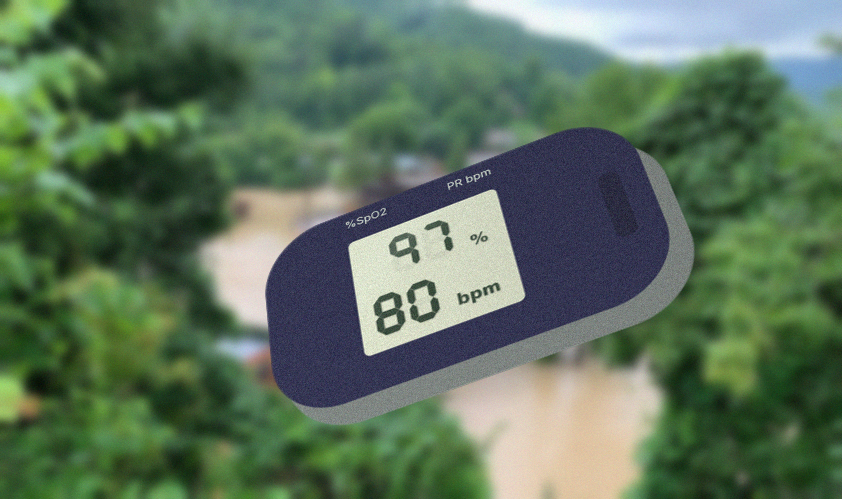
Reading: 97 %
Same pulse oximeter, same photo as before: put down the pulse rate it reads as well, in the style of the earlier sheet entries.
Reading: 80 bpm
